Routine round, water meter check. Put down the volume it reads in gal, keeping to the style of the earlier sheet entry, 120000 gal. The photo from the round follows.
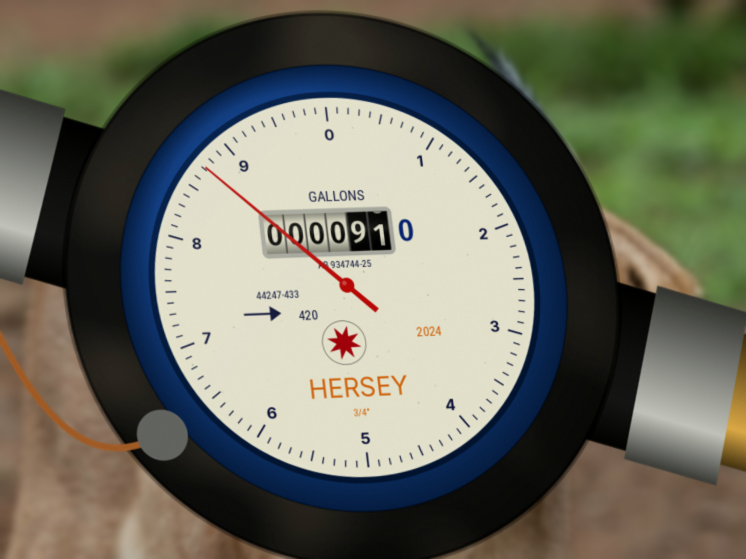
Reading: 908.7 gal
